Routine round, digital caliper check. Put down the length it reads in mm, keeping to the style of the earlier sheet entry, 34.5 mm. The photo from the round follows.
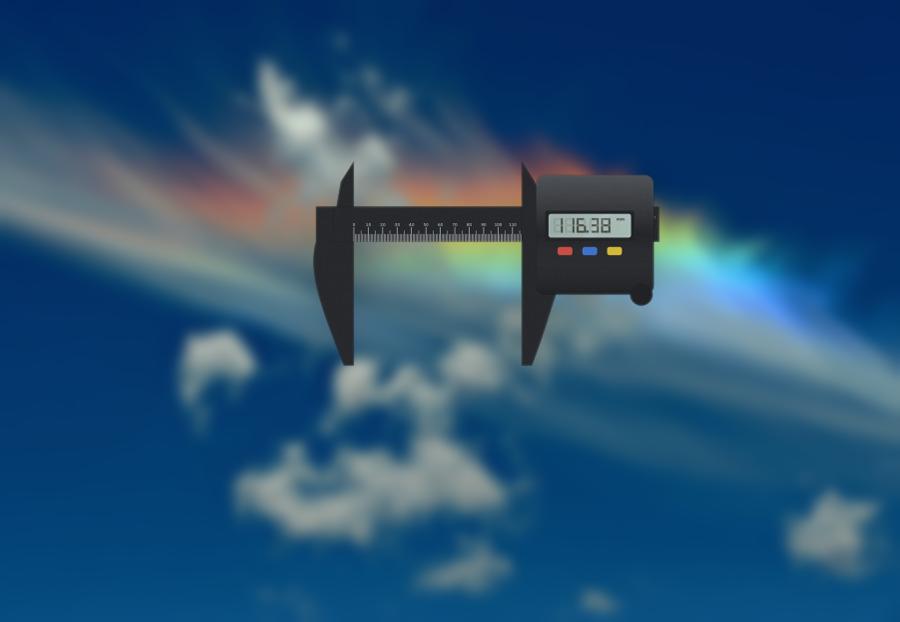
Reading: 116.38 mm
